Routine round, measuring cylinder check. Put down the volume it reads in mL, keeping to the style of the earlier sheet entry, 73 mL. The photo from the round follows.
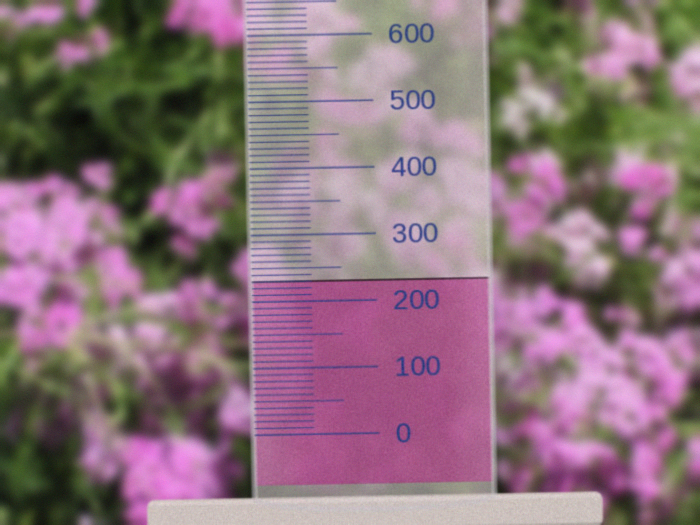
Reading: 230 mL
